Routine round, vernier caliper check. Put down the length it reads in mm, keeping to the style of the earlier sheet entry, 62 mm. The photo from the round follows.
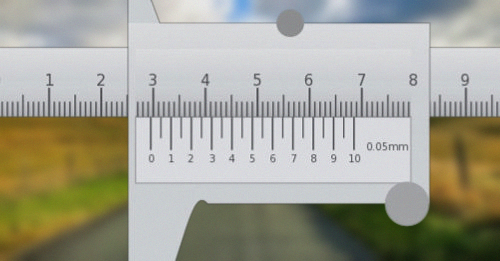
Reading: 29.5 mm
